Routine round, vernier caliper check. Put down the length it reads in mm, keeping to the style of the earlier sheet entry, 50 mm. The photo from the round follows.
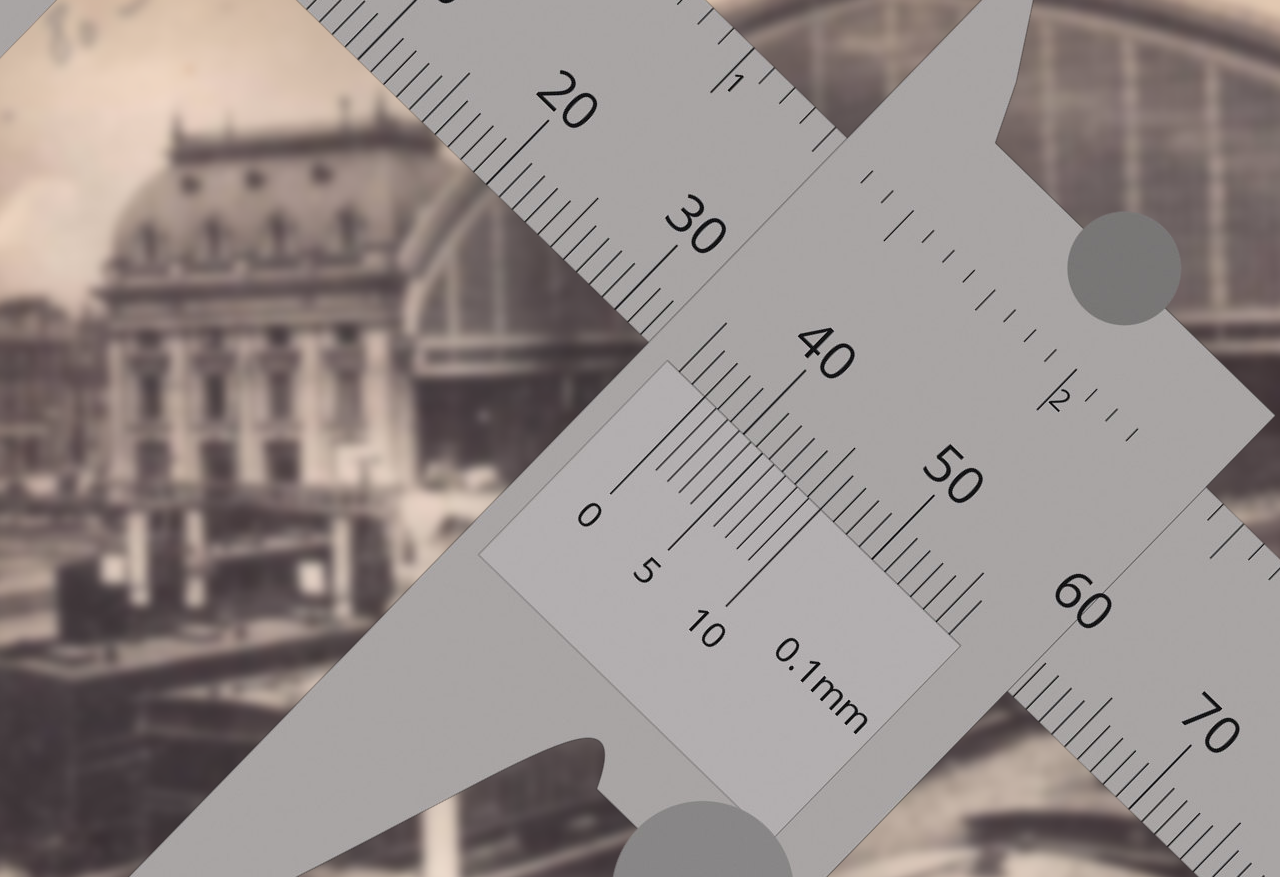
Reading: 37.0 mm
